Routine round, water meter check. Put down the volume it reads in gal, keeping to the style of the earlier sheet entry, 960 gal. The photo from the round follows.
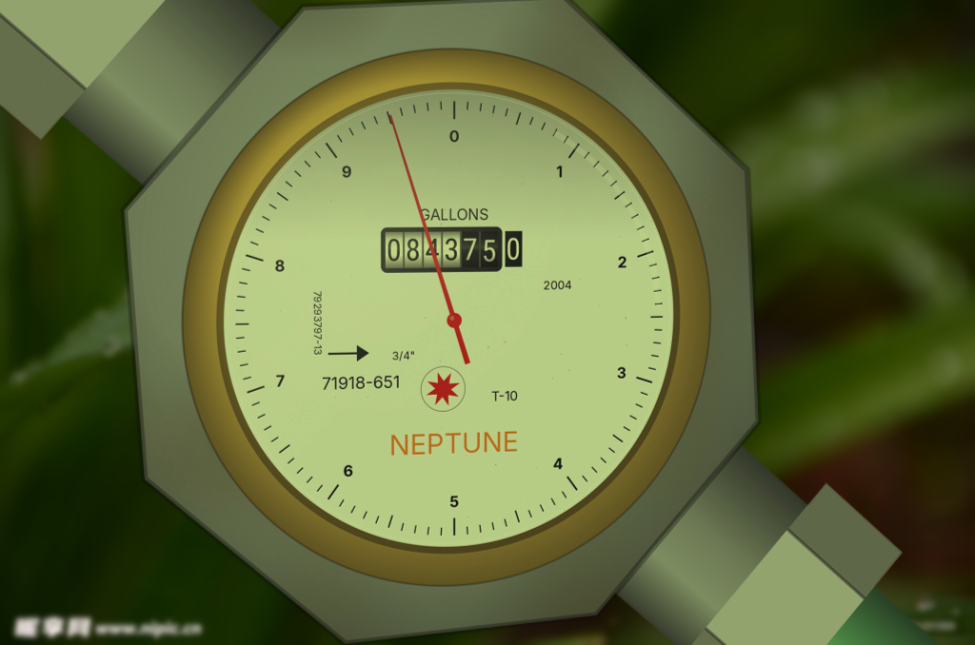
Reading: 843749.5 gal
